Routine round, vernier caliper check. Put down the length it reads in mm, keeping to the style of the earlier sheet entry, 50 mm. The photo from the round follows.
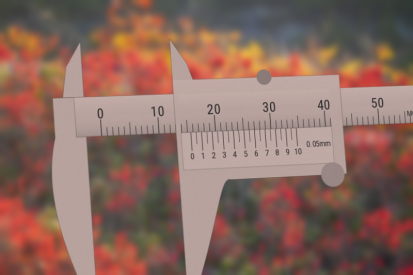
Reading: 15.6 mm
